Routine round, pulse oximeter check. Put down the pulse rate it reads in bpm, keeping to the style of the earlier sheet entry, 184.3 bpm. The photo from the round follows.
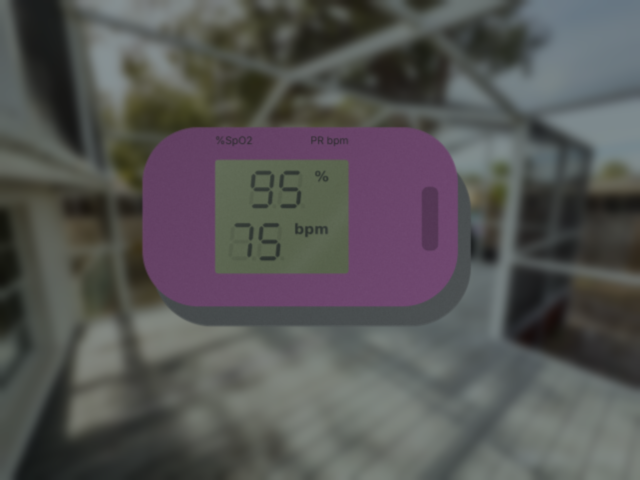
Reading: 75 bpm
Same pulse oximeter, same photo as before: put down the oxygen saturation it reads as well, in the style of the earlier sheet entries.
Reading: 95 %
